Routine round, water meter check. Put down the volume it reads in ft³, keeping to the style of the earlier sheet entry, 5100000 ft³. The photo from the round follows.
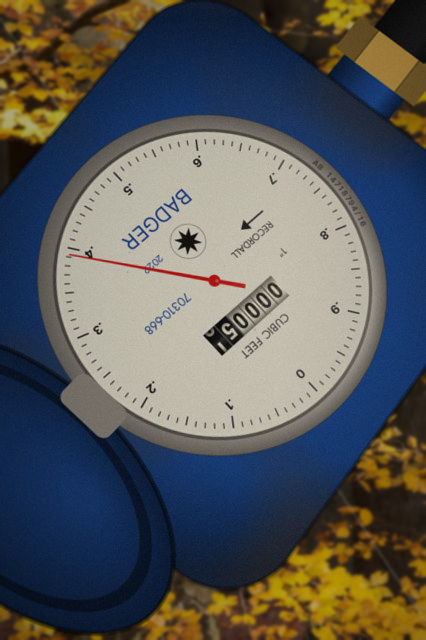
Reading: 51.39 ft³
